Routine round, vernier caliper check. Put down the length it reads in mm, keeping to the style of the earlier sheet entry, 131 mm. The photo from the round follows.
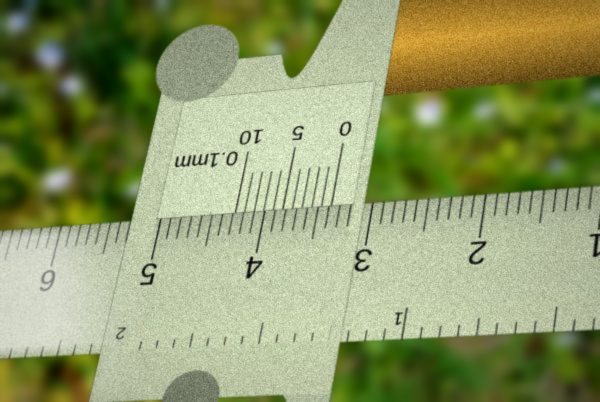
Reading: 33.8 mm
